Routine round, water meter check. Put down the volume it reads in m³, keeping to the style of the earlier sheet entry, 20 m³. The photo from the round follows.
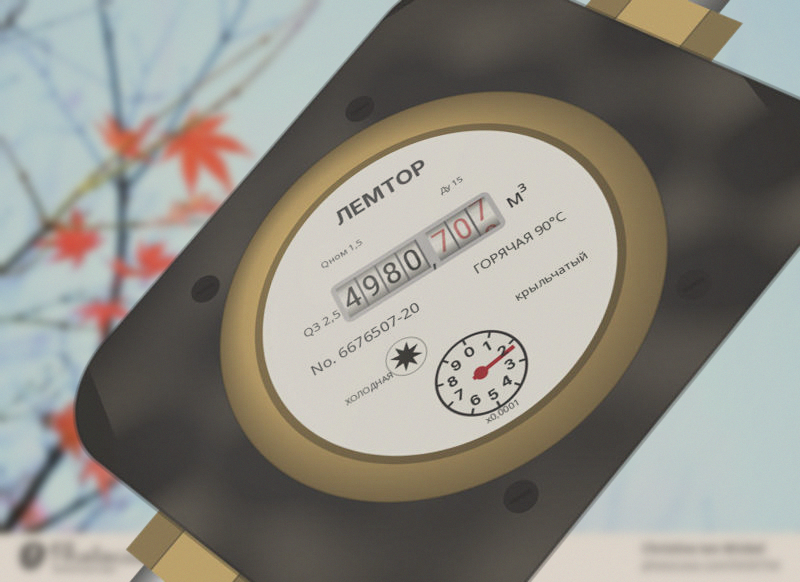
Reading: 4980.7072 m³
